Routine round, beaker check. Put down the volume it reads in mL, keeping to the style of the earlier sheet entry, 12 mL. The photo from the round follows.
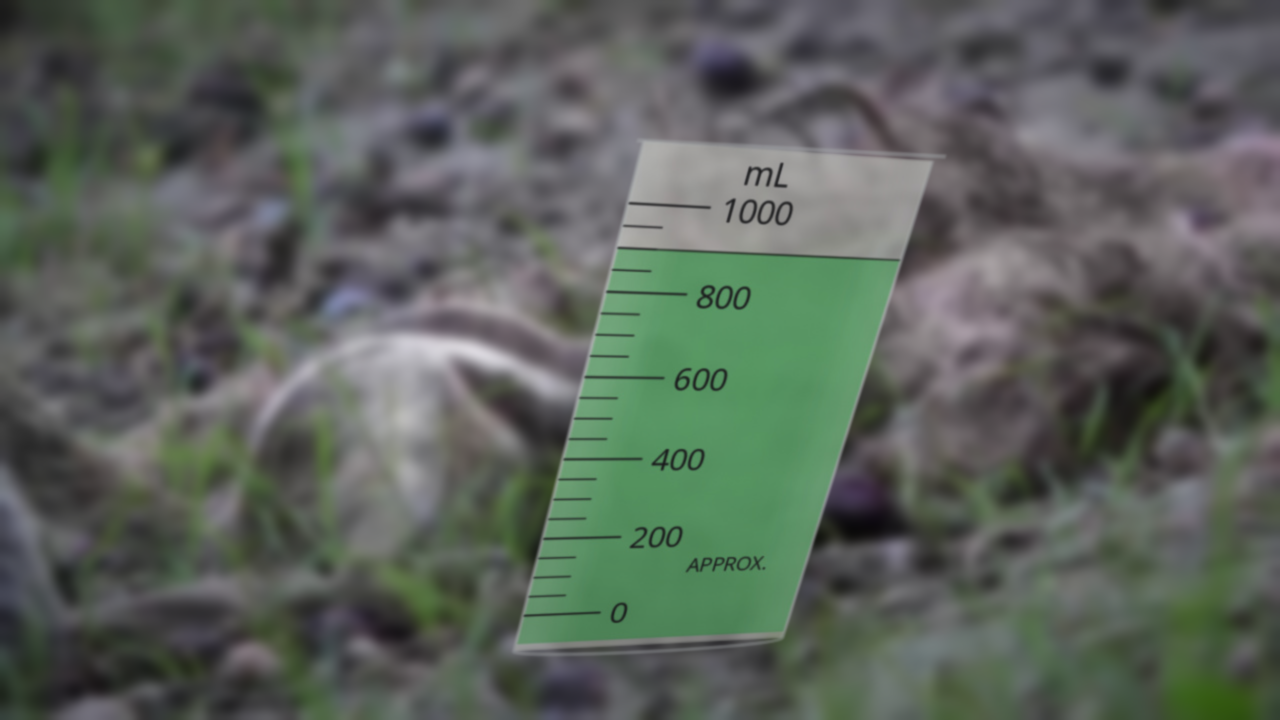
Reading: 900 mL
